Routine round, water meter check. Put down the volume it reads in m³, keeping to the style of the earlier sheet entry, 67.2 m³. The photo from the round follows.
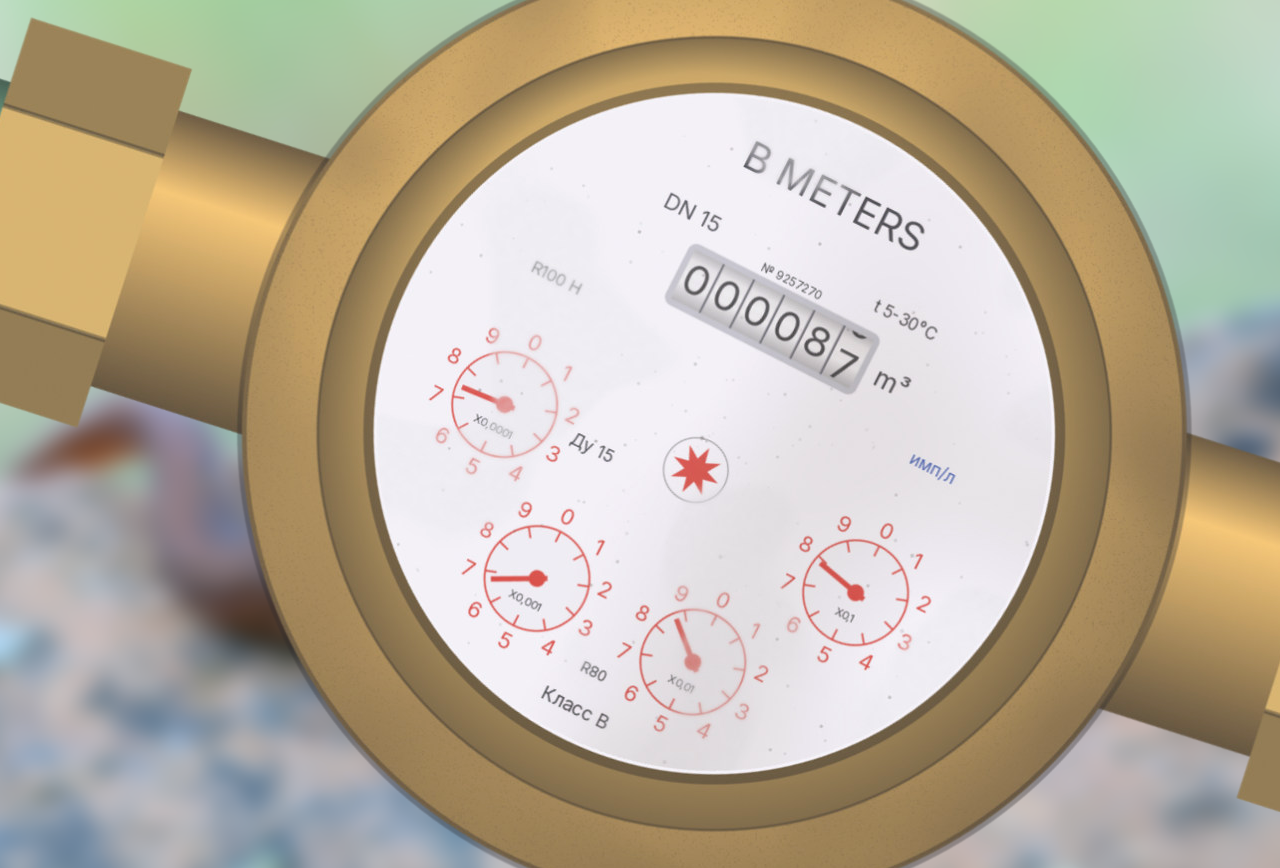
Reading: 86.7867 m³
